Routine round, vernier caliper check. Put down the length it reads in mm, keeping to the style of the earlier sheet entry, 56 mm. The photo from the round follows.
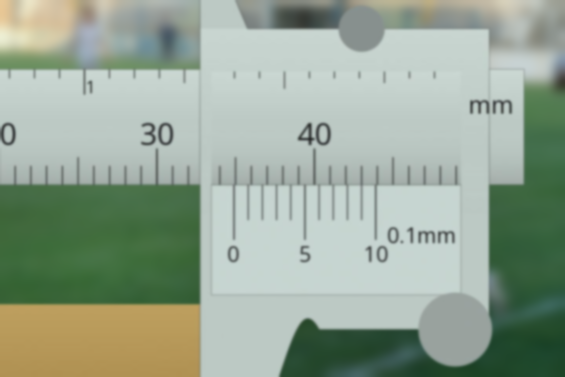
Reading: 34.9 mm
